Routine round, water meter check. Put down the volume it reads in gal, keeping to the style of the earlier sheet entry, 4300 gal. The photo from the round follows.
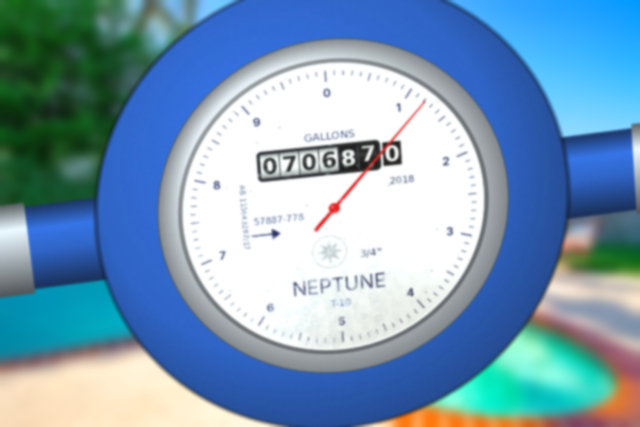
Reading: 706871.2 gal
